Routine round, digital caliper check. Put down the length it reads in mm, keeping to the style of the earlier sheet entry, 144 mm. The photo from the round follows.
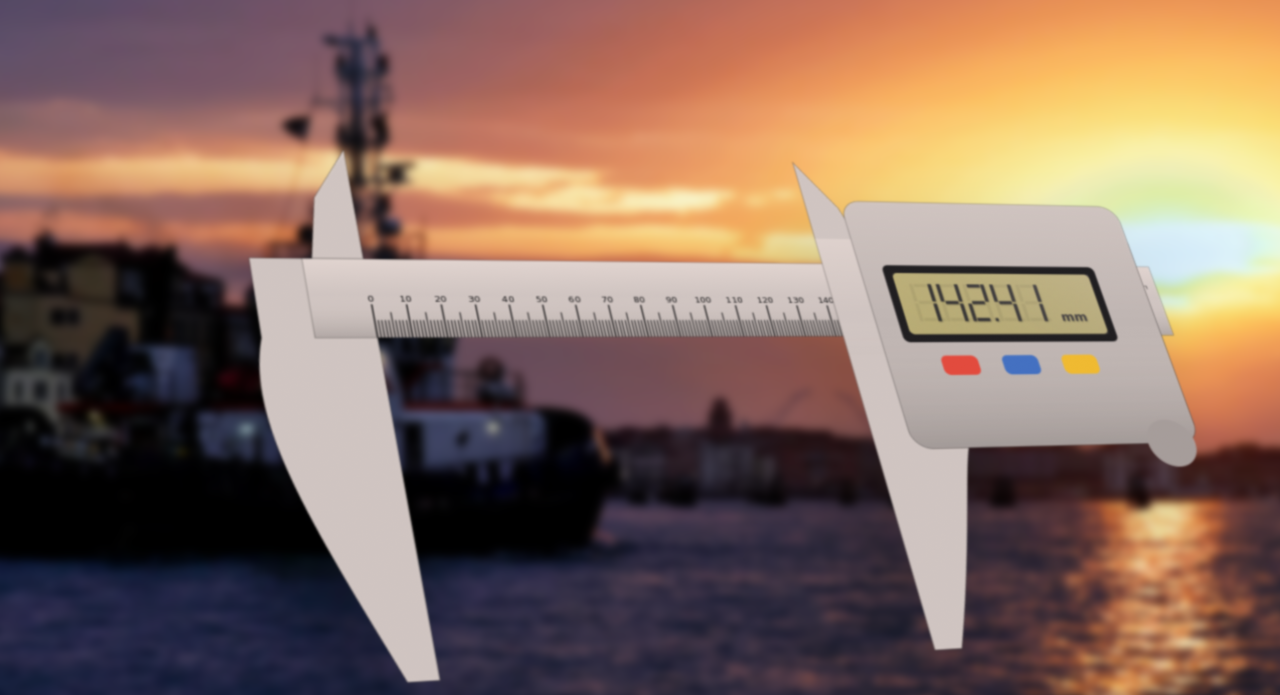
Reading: 142.41 mm
